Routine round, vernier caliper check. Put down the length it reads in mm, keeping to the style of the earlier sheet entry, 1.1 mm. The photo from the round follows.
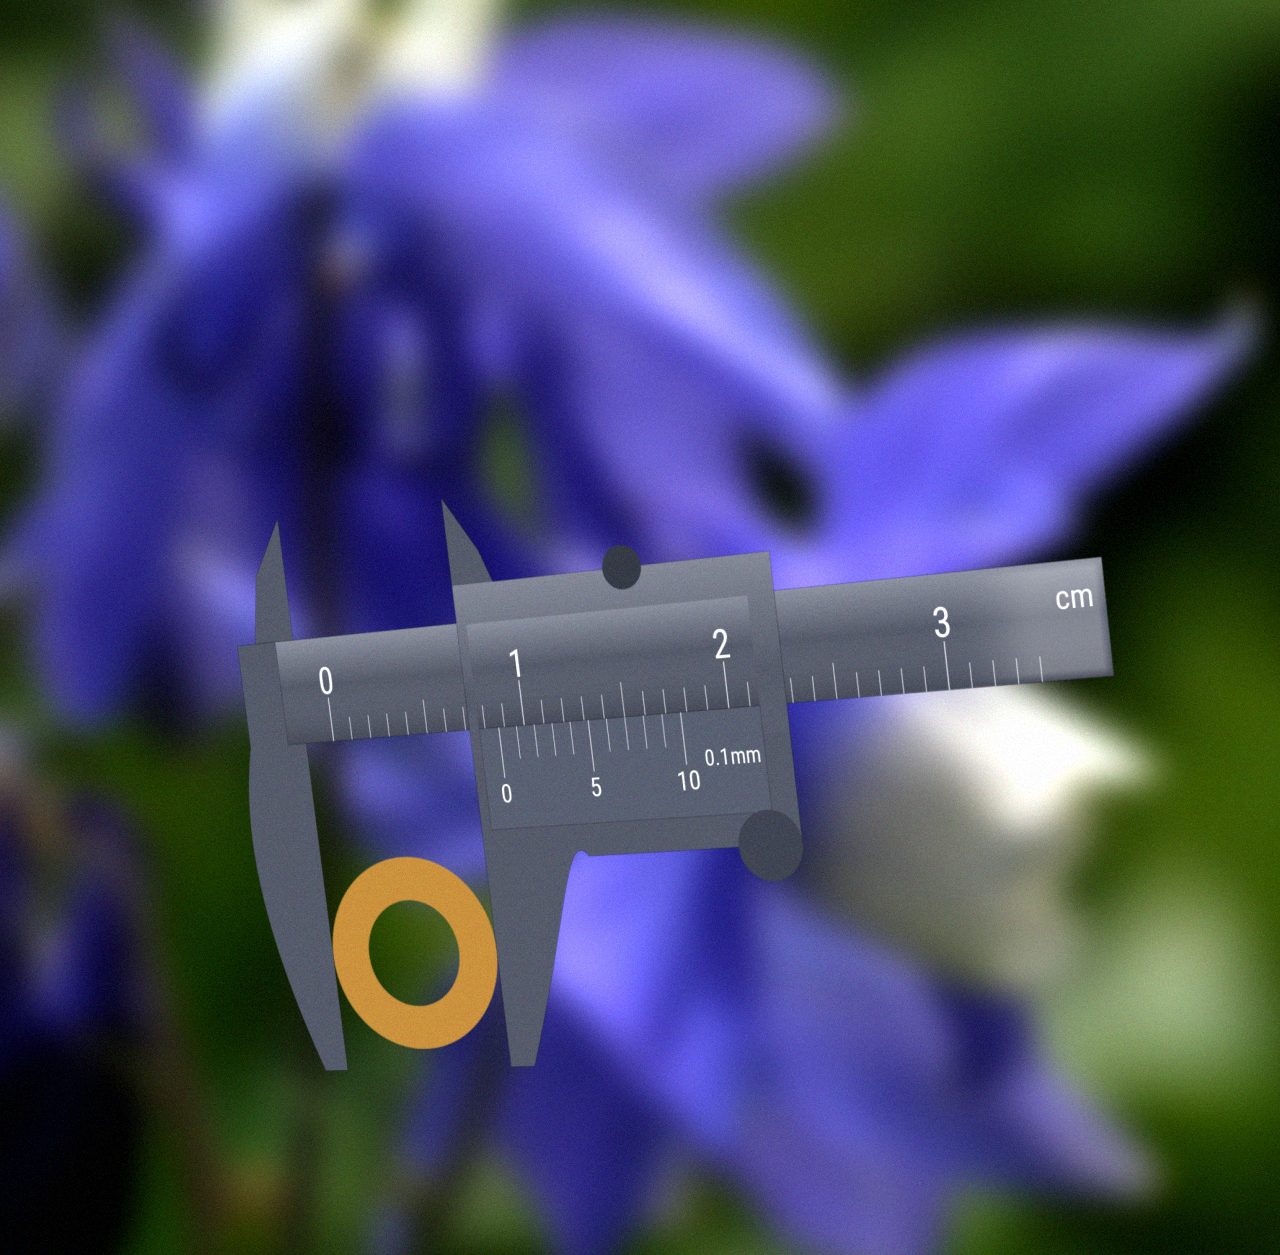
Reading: 8.7 mm
